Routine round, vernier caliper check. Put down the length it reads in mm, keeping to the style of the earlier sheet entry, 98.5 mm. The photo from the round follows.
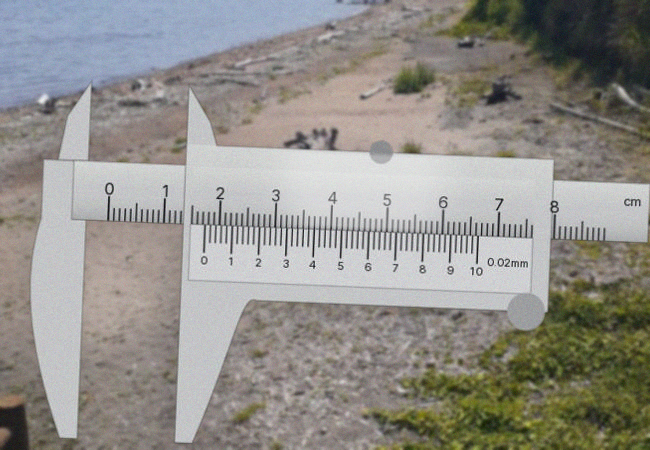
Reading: 17.4 mm
